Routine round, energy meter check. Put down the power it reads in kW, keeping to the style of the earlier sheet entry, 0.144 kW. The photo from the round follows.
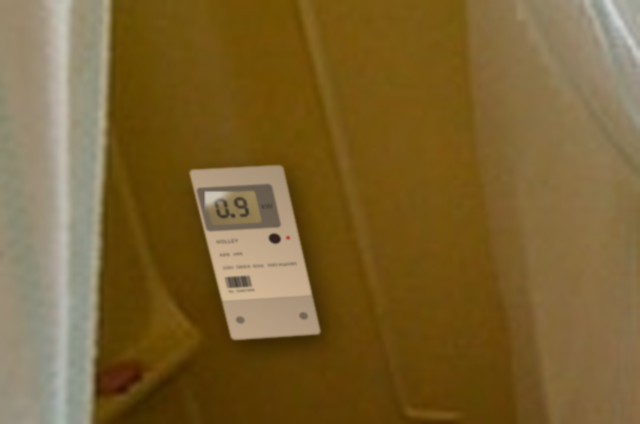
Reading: 0.9 kW
